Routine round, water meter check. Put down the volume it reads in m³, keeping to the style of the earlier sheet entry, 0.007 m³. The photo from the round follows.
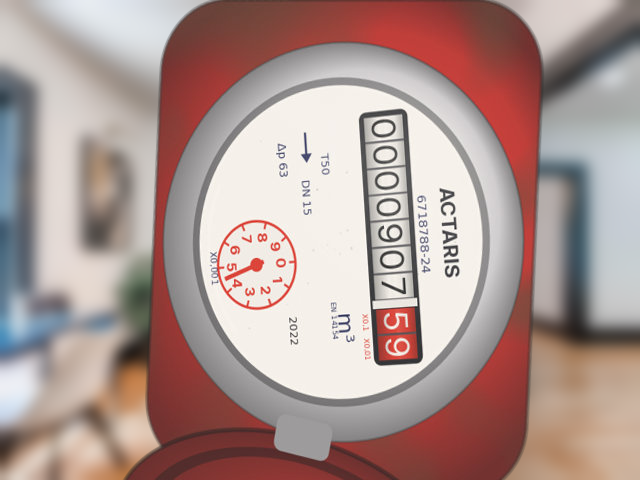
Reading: 907.594 m³
